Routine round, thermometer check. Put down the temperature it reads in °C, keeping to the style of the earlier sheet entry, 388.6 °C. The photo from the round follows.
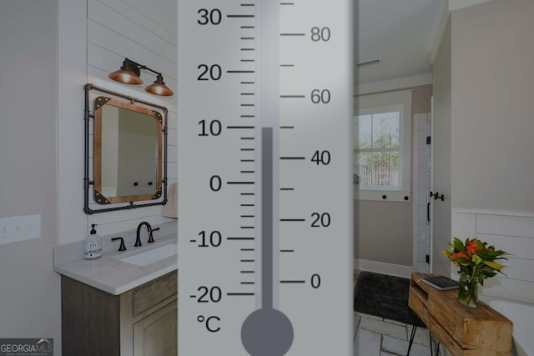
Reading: 10 °C
